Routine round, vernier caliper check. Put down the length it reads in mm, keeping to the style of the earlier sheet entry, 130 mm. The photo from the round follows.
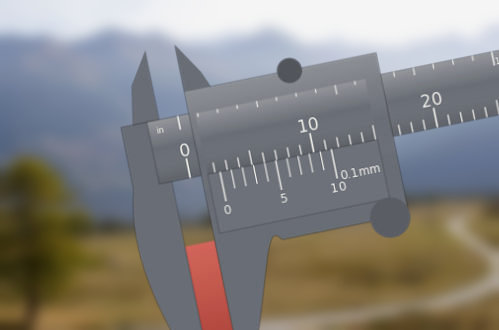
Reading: 2.4 mm
